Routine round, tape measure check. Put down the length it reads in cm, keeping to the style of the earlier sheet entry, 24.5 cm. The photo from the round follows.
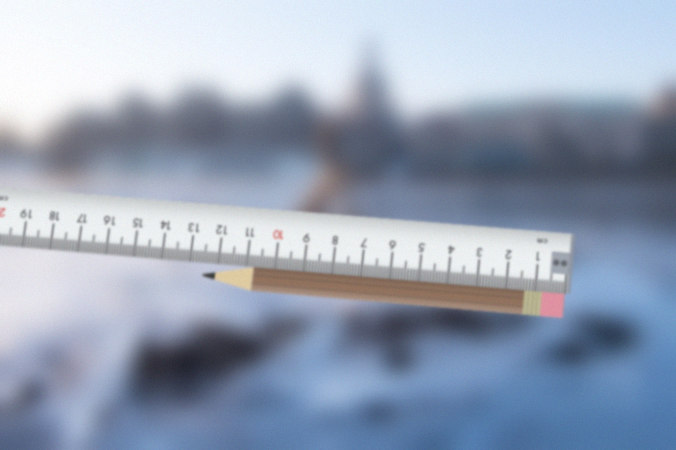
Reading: 12.5 cm
